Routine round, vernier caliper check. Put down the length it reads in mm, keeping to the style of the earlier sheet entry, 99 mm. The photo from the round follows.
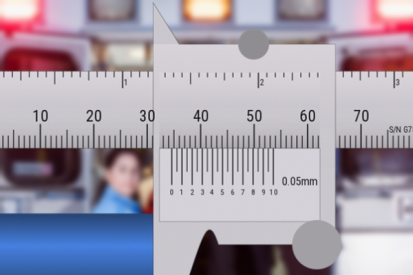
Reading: 34.6 mm
